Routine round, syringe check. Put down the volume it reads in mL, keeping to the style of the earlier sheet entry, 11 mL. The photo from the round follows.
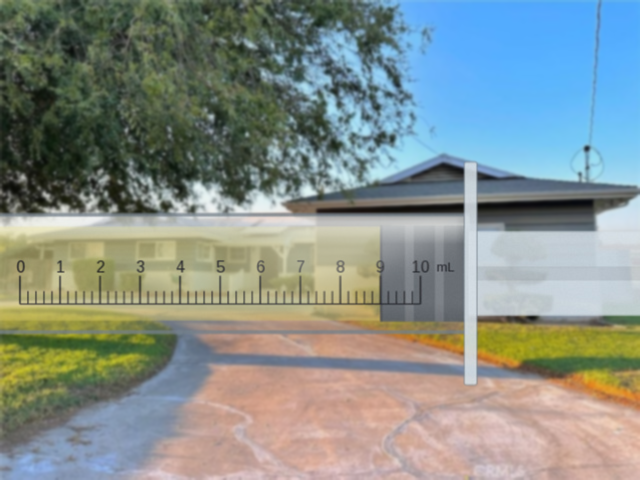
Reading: 9 mL
